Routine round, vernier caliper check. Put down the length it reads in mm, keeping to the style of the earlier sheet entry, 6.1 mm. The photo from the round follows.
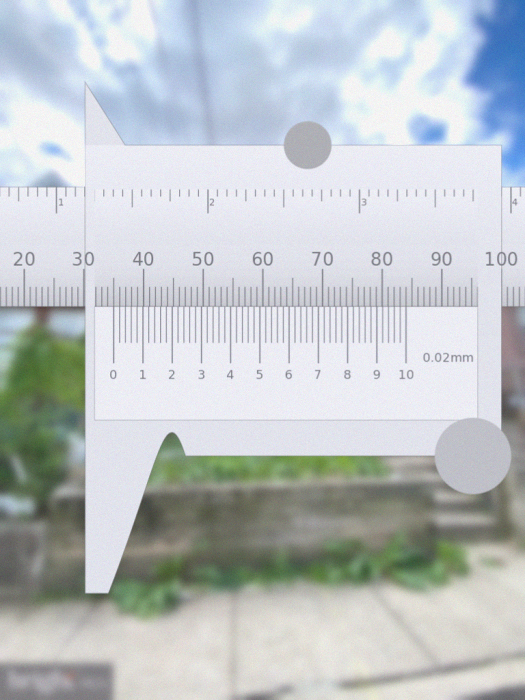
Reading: 35.0 mm
